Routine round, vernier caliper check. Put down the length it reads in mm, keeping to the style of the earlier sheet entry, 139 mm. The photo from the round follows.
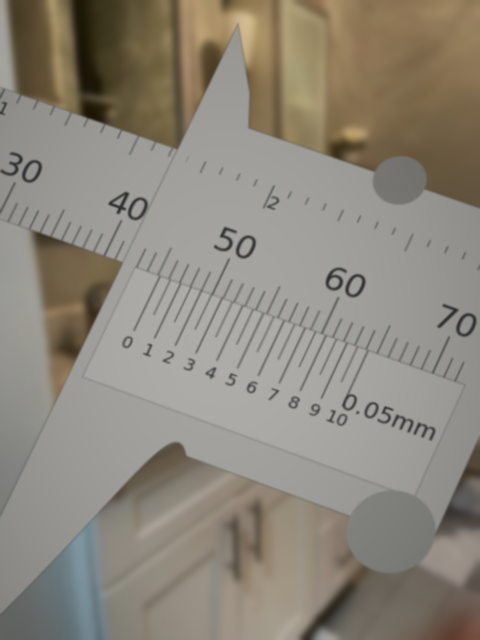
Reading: 45.2 mm
